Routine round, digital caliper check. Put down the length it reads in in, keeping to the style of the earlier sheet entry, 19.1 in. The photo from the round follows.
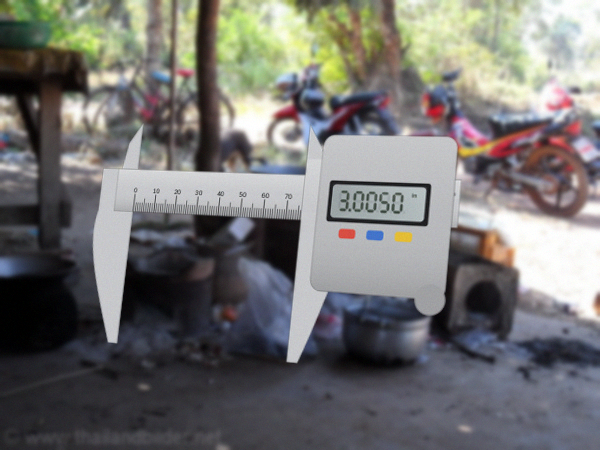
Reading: 3.0050 in
